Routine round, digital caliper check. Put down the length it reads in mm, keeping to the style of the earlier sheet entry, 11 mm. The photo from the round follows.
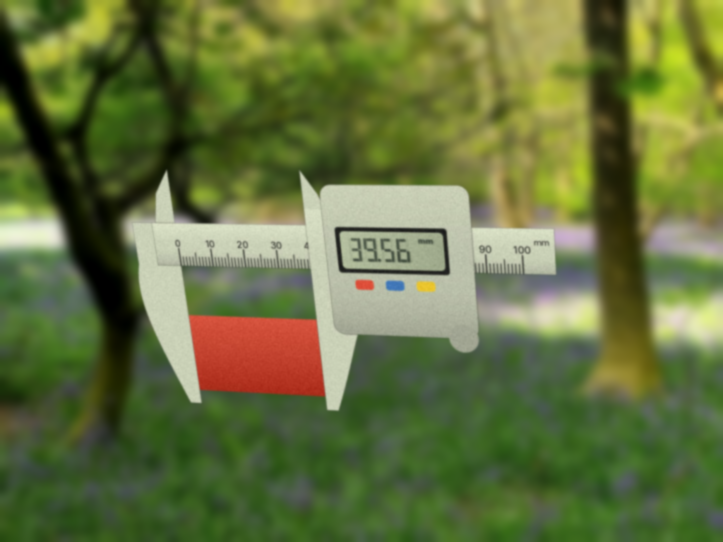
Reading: 39.56 mm
